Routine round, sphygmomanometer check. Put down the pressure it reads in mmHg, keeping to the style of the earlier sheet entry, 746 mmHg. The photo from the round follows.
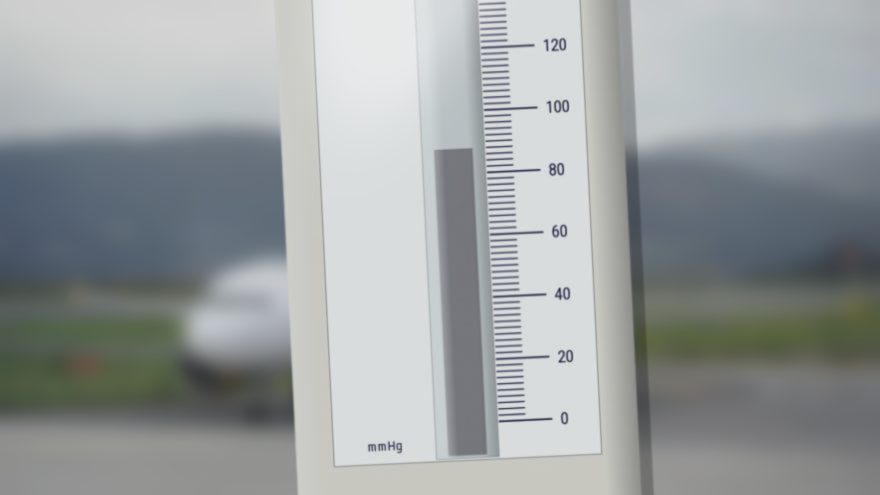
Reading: 88 mmHg
